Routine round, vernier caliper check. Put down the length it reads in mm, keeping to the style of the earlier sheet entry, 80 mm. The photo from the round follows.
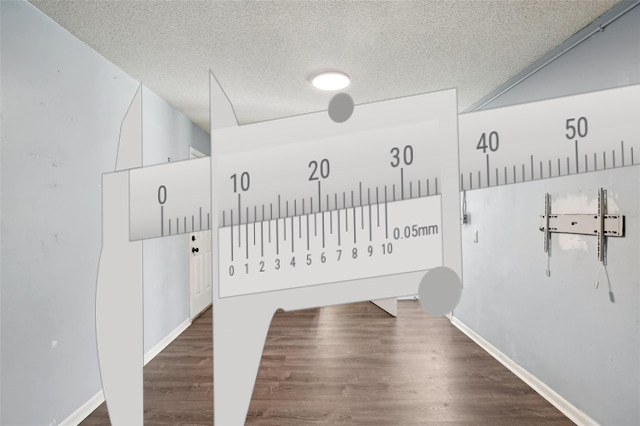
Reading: 9.0 mm
